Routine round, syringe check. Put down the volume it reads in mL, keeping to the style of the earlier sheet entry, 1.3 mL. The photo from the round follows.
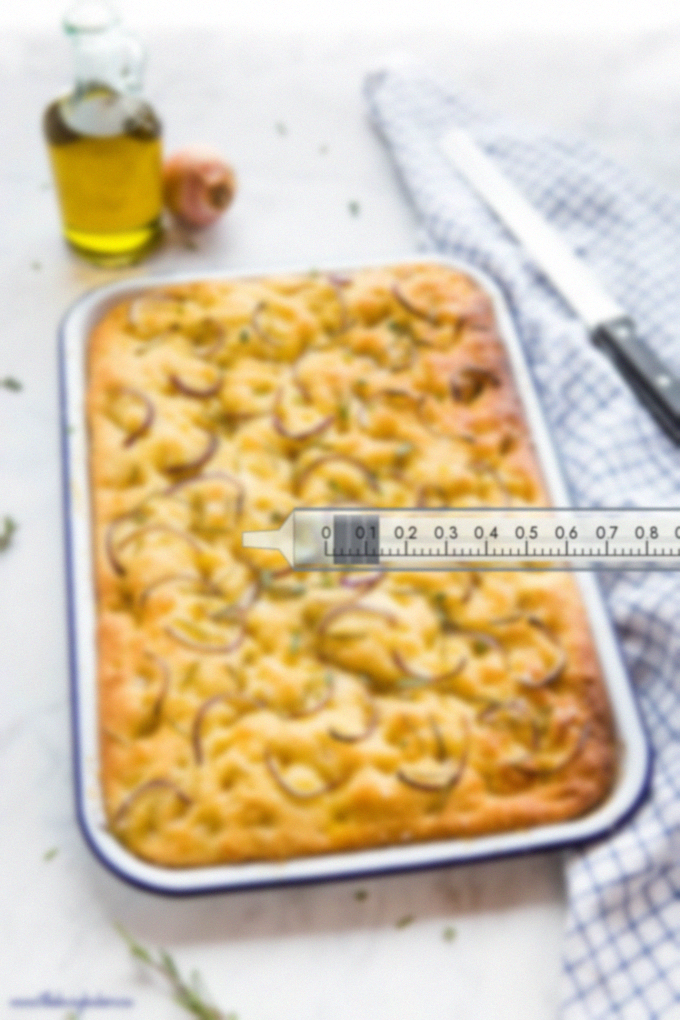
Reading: 0.02 mL
